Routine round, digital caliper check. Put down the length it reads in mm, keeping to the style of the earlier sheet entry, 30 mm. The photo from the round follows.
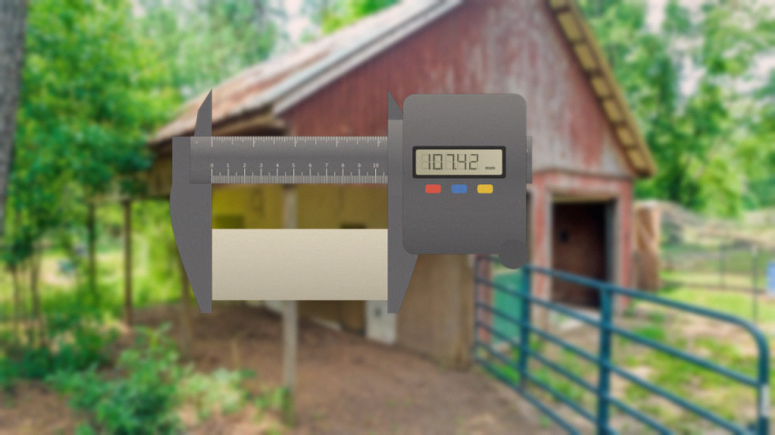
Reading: 107.42 mm
